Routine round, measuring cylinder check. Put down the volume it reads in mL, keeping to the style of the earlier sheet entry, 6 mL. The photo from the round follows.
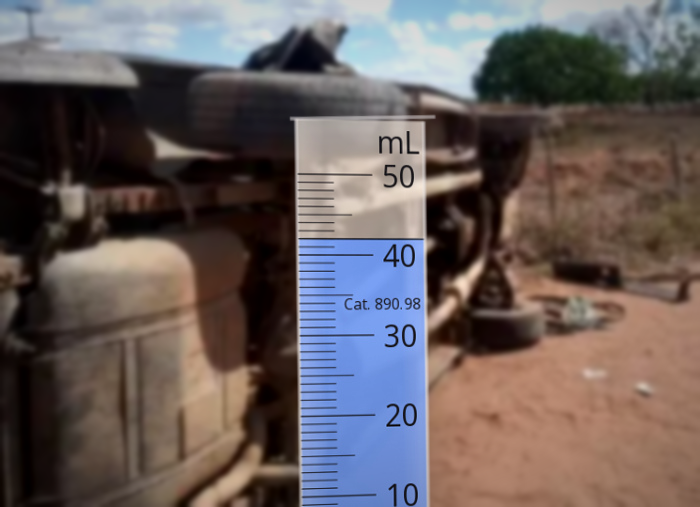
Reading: 42 mL
